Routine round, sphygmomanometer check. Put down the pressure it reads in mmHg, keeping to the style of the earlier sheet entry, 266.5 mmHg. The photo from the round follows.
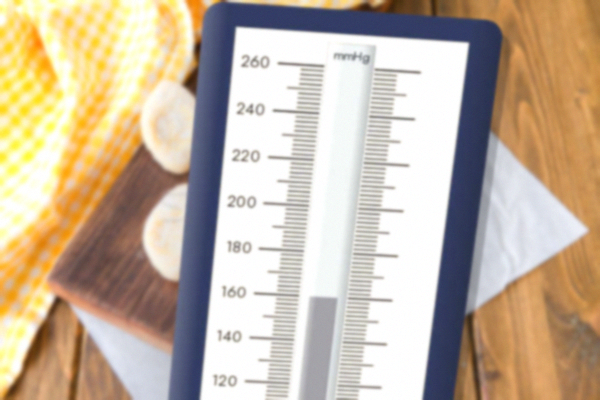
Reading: 160 mmHg
